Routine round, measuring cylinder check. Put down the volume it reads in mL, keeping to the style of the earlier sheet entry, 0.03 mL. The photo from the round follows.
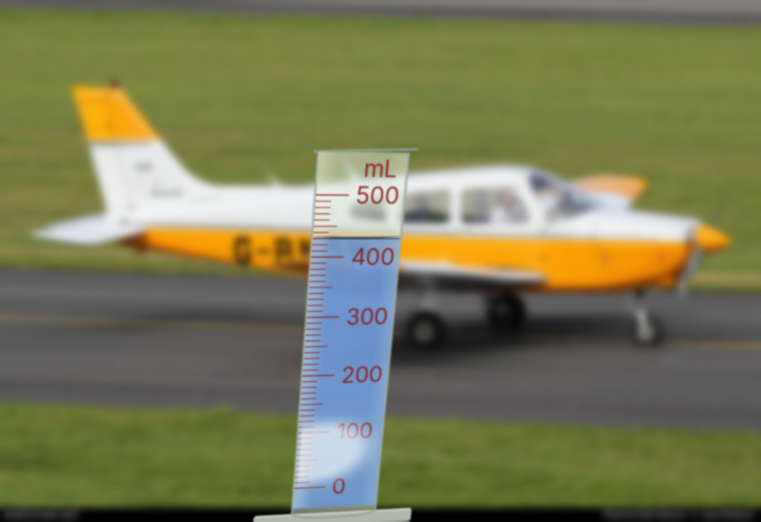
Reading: 430 mL
